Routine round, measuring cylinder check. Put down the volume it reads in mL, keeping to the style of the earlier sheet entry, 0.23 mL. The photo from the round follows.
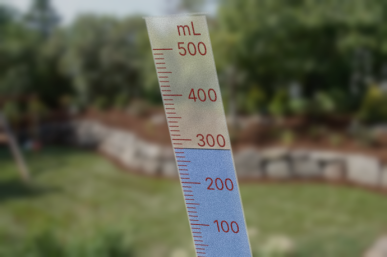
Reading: 280 mL
